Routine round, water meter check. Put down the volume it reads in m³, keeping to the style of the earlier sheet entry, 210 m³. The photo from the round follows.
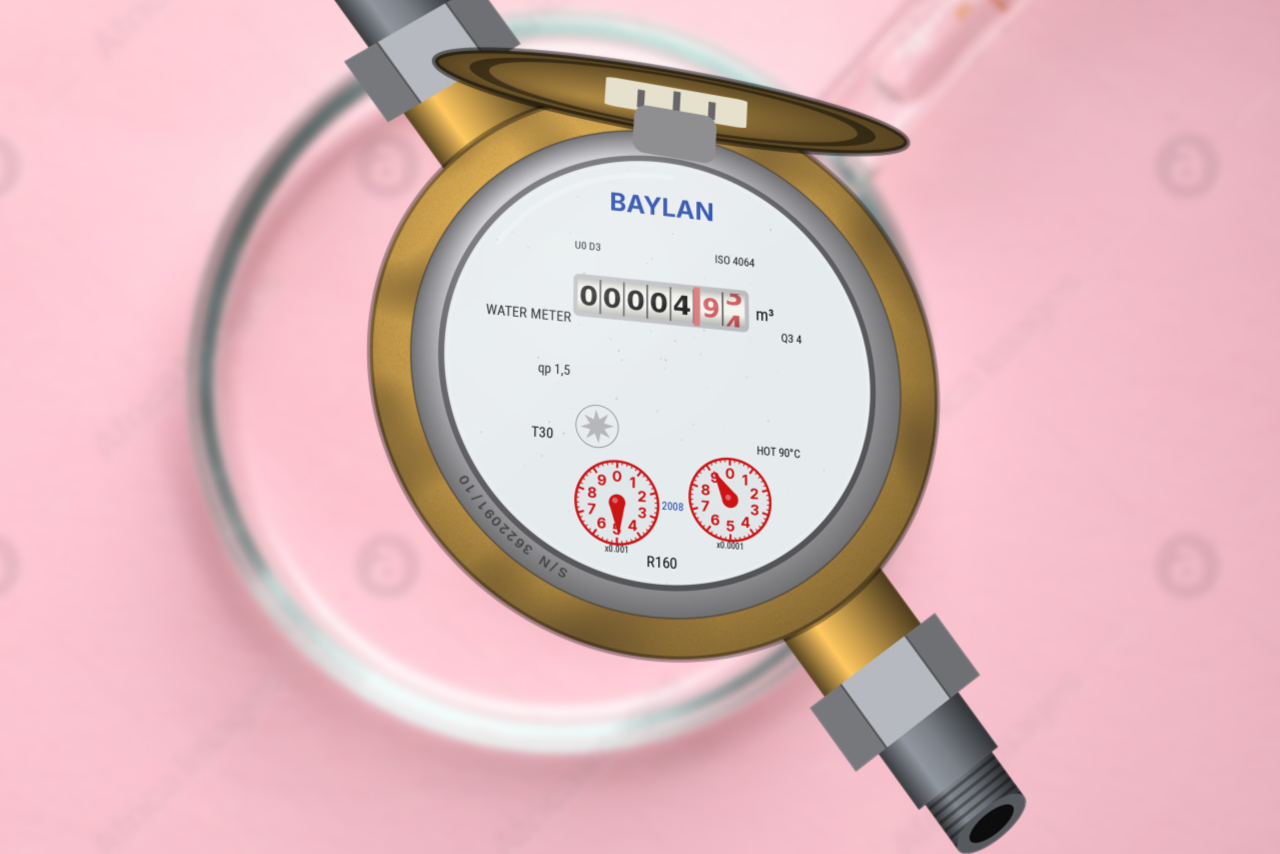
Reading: 4.9349 m³
